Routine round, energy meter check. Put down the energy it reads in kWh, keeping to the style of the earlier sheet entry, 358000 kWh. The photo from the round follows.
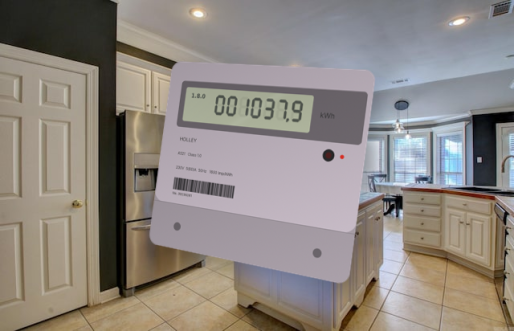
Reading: 1037.9 kWh
